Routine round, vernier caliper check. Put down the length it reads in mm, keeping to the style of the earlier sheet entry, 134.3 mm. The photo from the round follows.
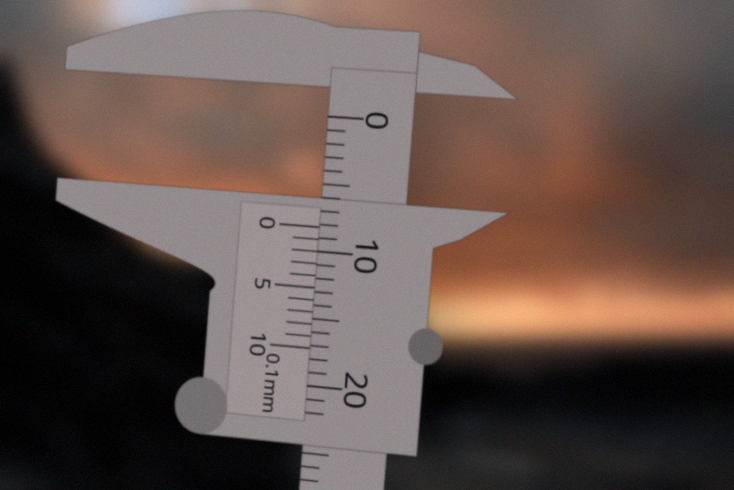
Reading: 8.2 mm
